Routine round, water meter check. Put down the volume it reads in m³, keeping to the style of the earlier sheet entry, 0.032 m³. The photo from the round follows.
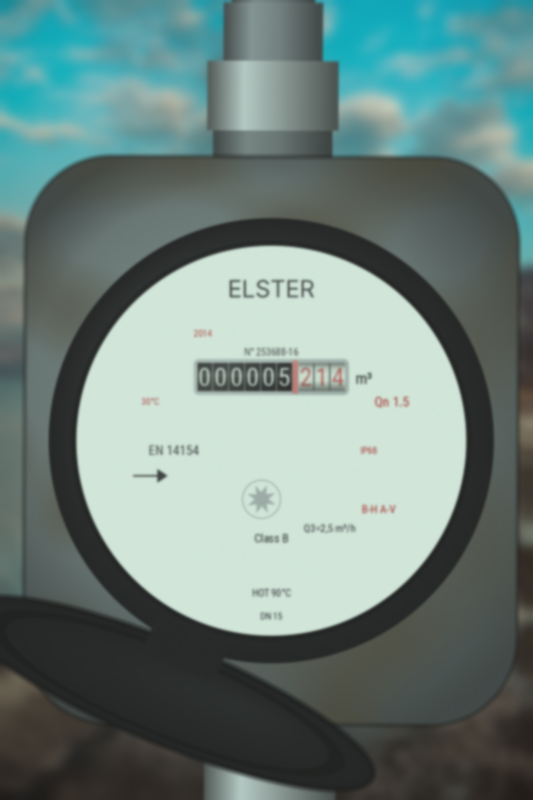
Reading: 5.214 m³
